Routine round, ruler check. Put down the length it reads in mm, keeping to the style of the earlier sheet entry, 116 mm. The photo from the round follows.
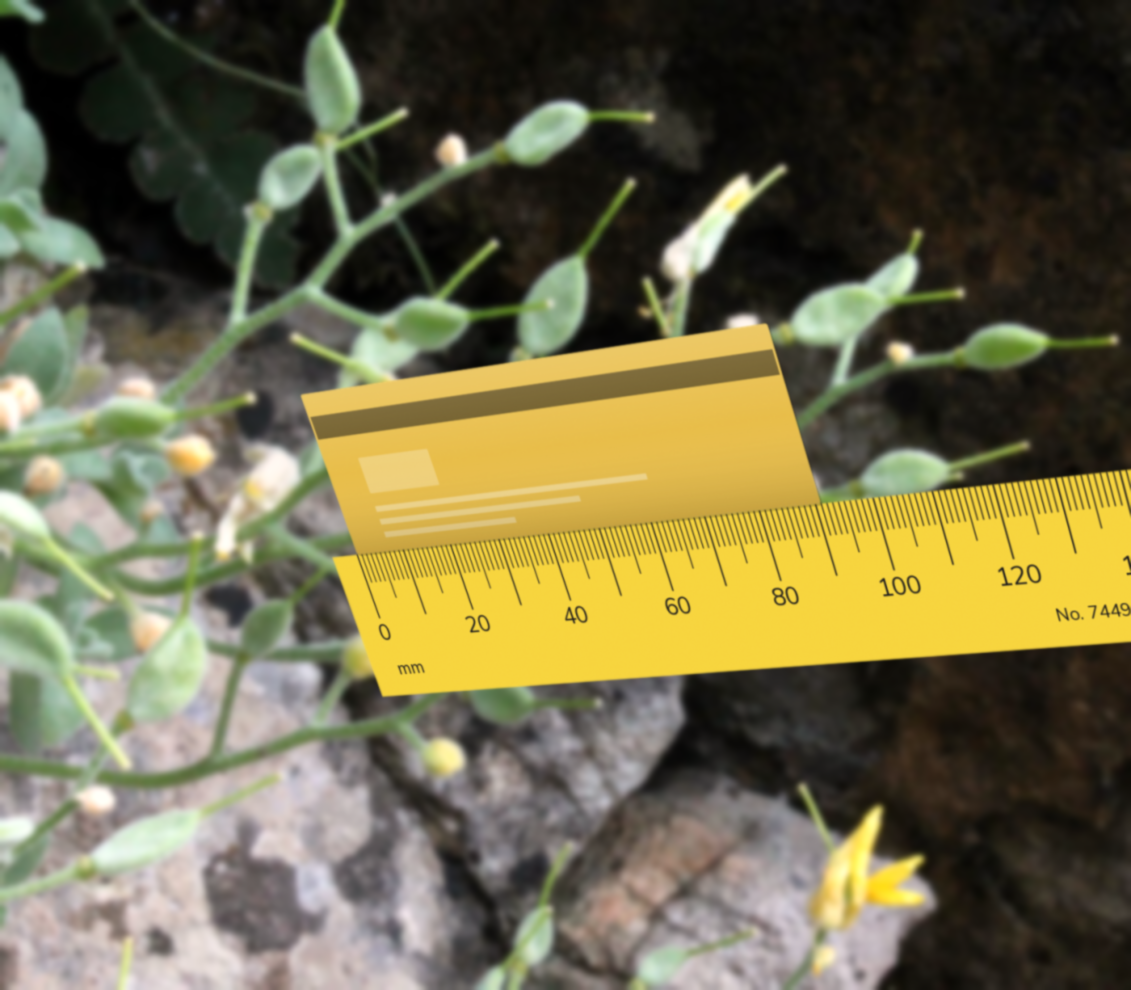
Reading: 91 mm
